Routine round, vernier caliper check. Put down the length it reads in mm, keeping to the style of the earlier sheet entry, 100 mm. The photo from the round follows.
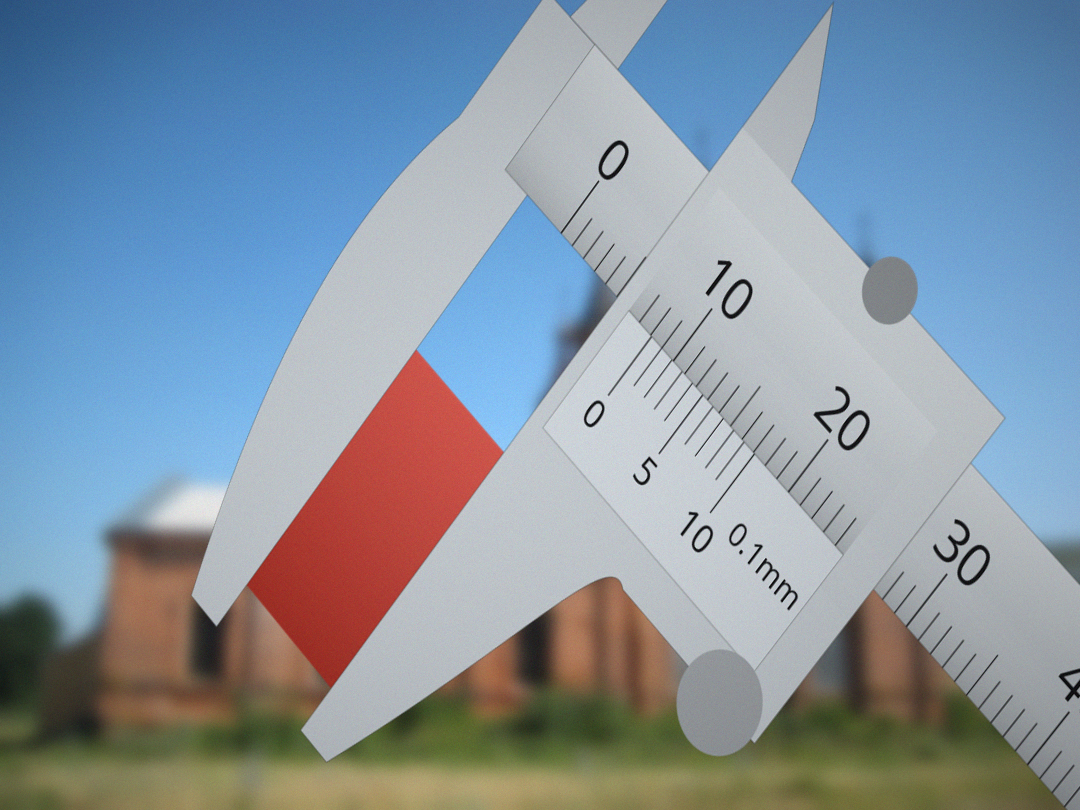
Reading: 8.1 mm
